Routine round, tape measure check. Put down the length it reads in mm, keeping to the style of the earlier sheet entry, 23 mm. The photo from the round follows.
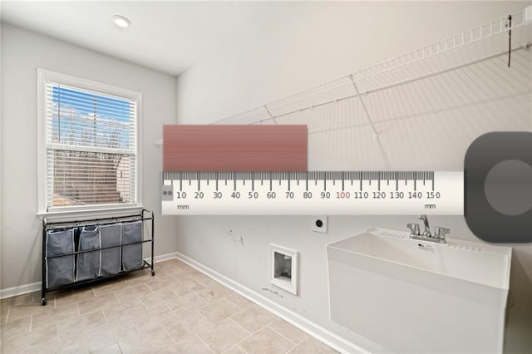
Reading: 80 mm
